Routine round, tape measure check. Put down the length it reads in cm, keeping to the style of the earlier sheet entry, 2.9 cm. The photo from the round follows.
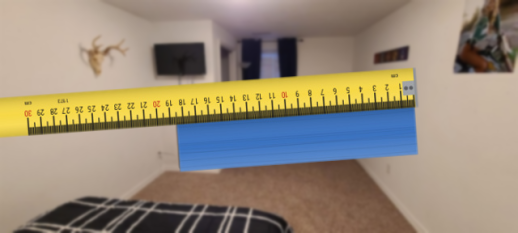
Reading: 18.5 cm
